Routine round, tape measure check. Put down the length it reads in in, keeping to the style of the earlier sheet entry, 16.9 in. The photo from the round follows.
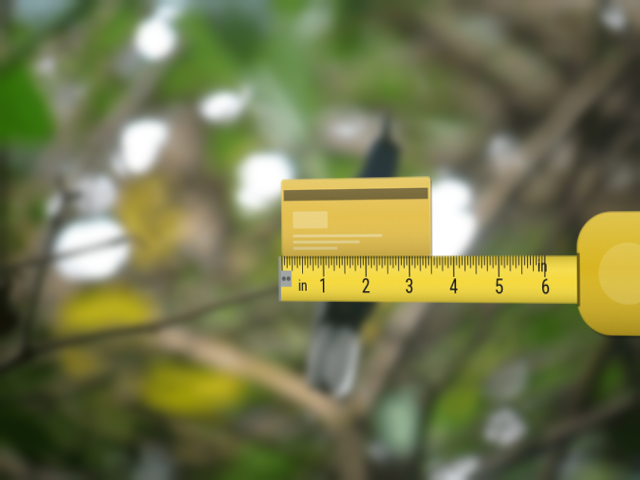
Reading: 3.5 in
